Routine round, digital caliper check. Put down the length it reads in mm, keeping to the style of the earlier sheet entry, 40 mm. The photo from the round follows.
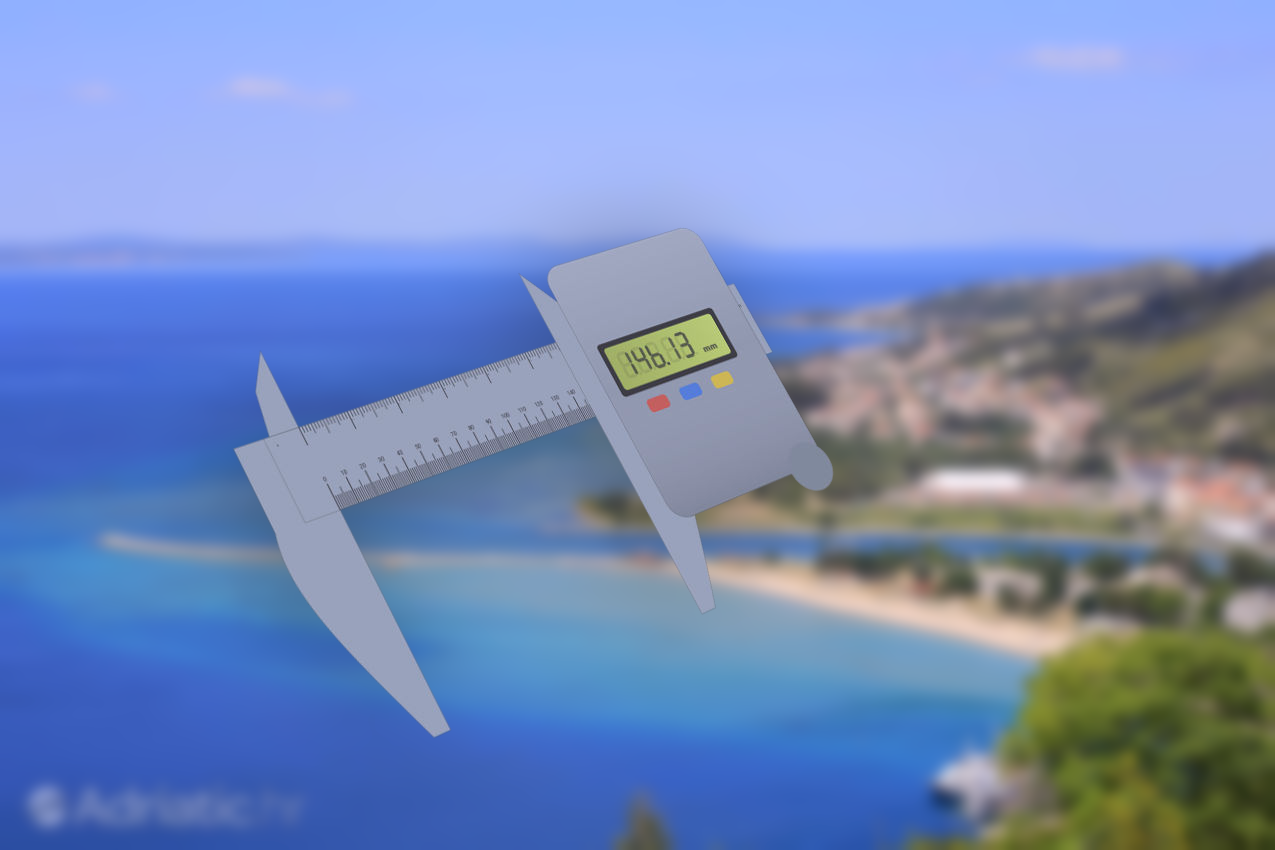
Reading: 146.13 mm
